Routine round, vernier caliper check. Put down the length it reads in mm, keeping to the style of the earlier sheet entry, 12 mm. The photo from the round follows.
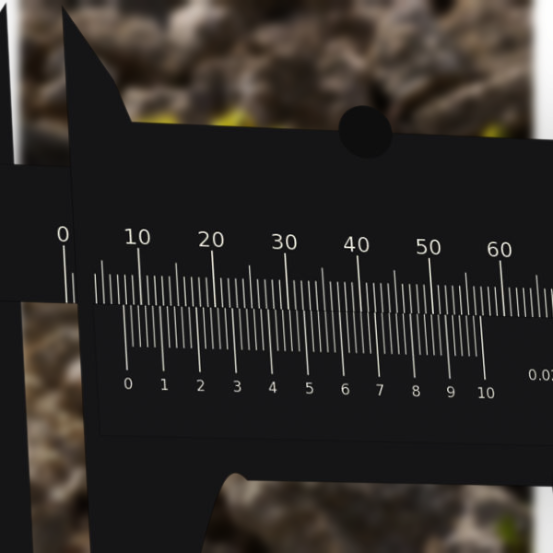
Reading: 7.6 mm
